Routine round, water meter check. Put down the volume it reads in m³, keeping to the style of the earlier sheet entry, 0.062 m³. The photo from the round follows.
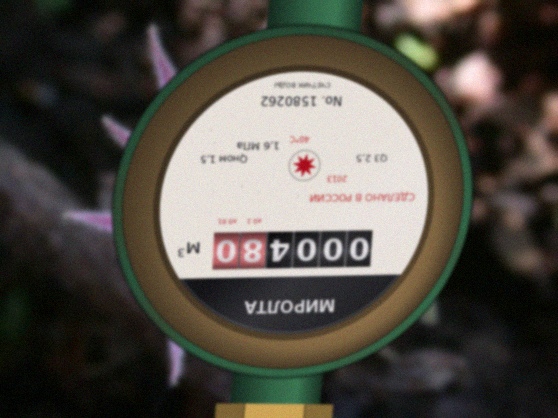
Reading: 4.80 m³
